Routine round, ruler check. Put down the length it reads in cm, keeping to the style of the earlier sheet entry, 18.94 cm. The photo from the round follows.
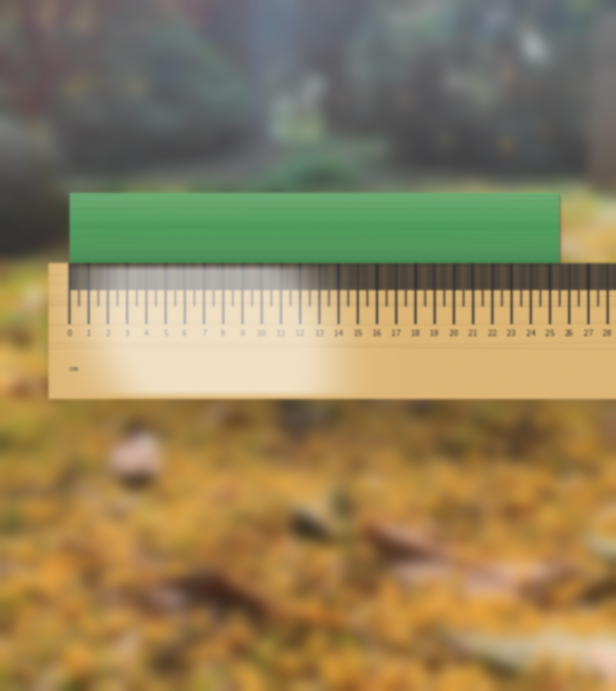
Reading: 25.5 cm
